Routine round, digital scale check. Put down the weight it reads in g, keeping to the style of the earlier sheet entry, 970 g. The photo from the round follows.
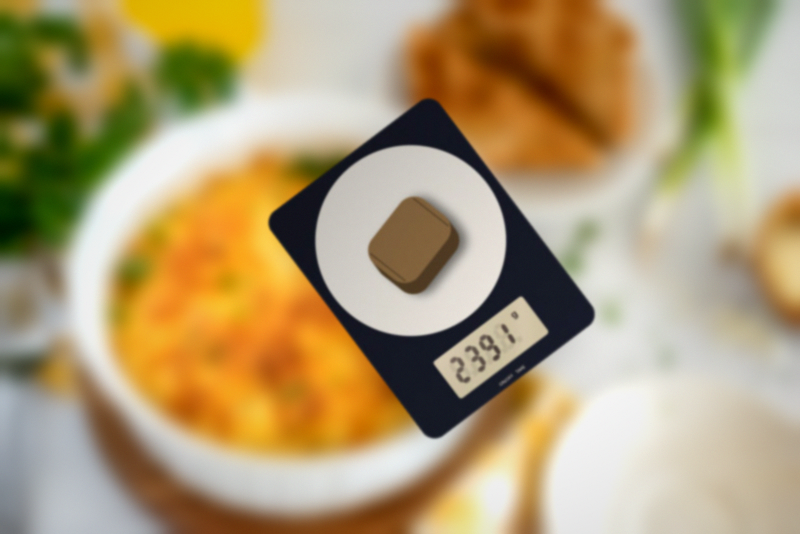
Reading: 2391 g
